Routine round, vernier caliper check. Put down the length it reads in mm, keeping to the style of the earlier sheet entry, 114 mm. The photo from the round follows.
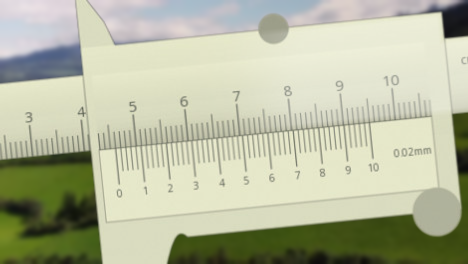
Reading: 46.0 mm
